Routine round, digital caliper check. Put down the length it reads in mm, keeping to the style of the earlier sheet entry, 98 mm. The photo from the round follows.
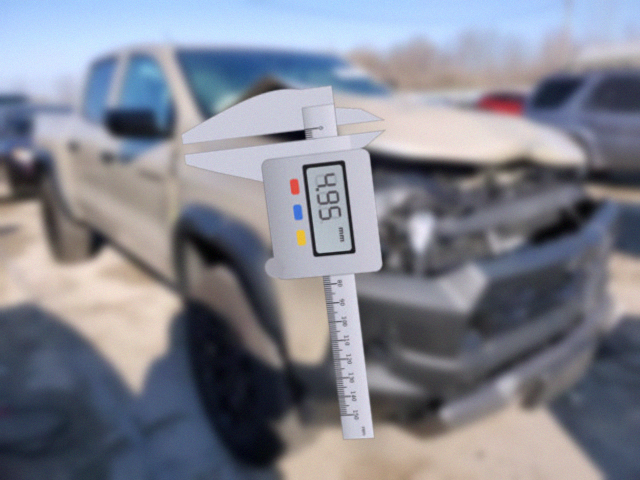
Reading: 4.95 mm
